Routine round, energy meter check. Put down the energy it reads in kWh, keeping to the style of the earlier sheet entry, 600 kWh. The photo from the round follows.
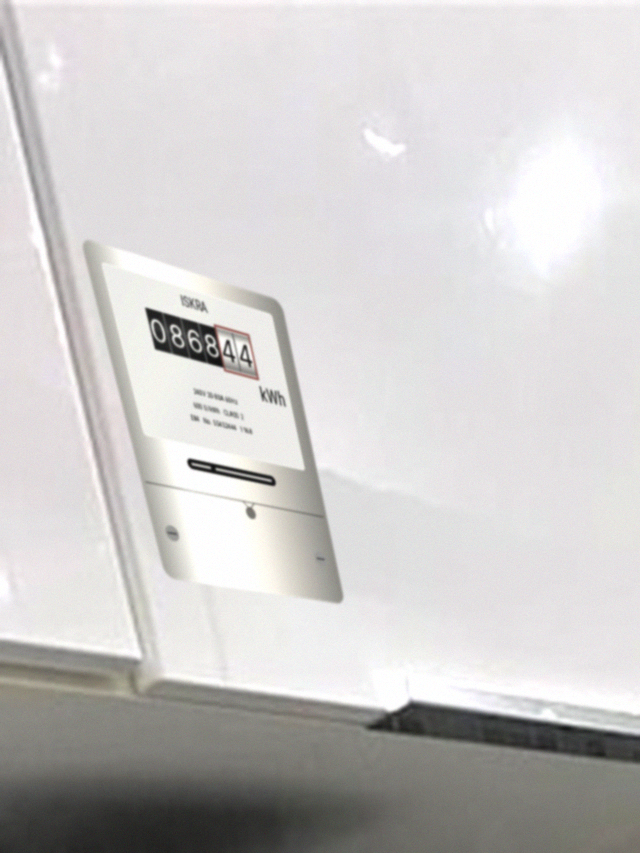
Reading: 868.44 kWh
